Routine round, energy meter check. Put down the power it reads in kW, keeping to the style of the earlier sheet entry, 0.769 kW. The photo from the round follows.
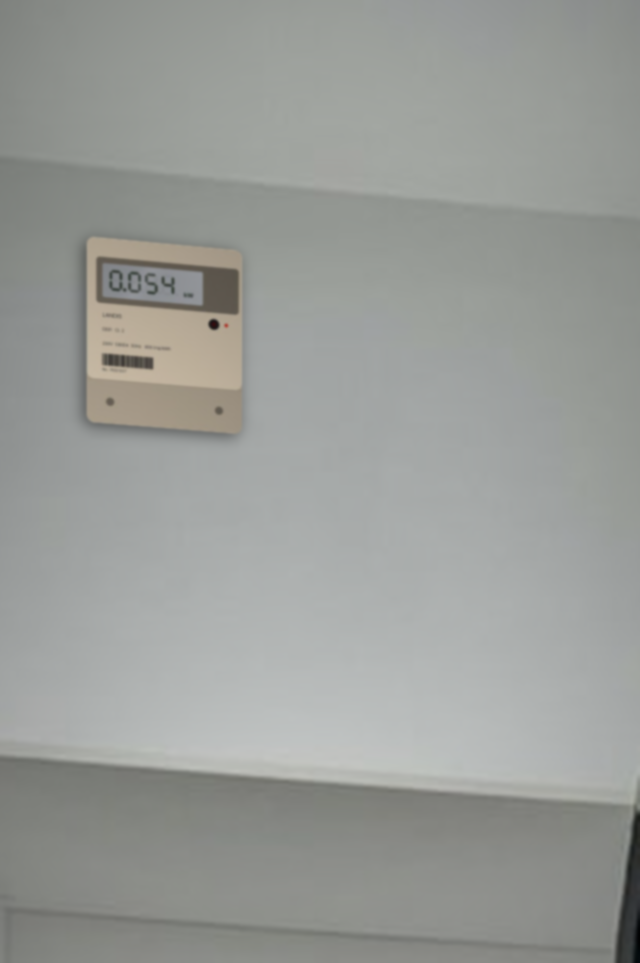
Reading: 0.054 kW
